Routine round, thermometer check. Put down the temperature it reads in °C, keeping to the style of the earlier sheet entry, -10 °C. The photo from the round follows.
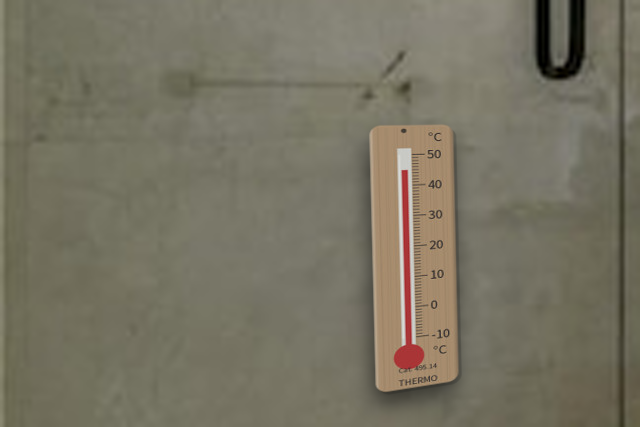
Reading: 45 °C
